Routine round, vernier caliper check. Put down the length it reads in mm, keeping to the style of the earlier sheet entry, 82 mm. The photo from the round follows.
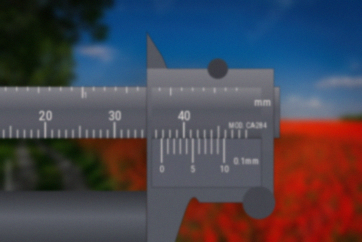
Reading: 36.8 mm
